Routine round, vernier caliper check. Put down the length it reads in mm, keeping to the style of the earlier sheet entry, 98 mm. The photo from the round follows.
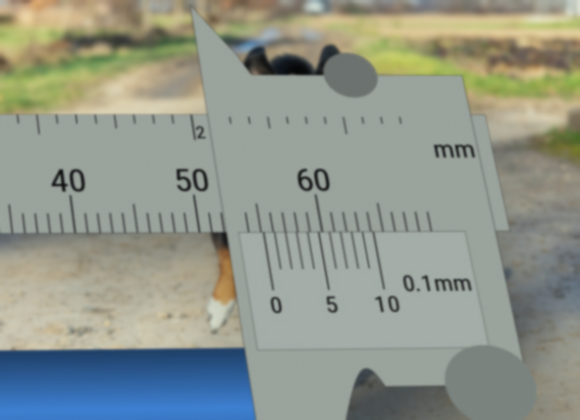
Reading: 55.2 mm
